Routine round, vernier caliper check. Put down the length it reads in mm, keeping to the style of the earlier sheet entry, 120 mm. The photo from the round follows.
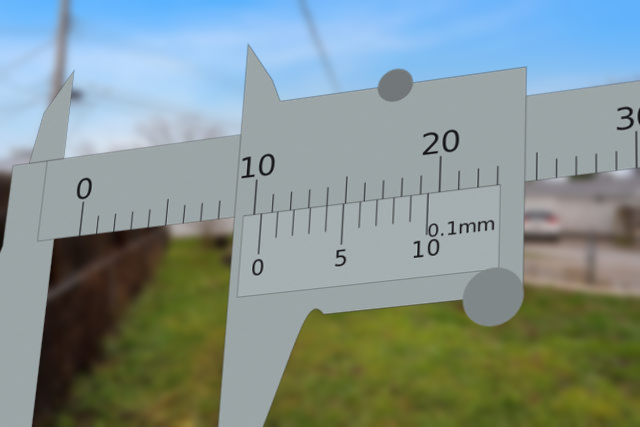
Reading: 10.4 mm
